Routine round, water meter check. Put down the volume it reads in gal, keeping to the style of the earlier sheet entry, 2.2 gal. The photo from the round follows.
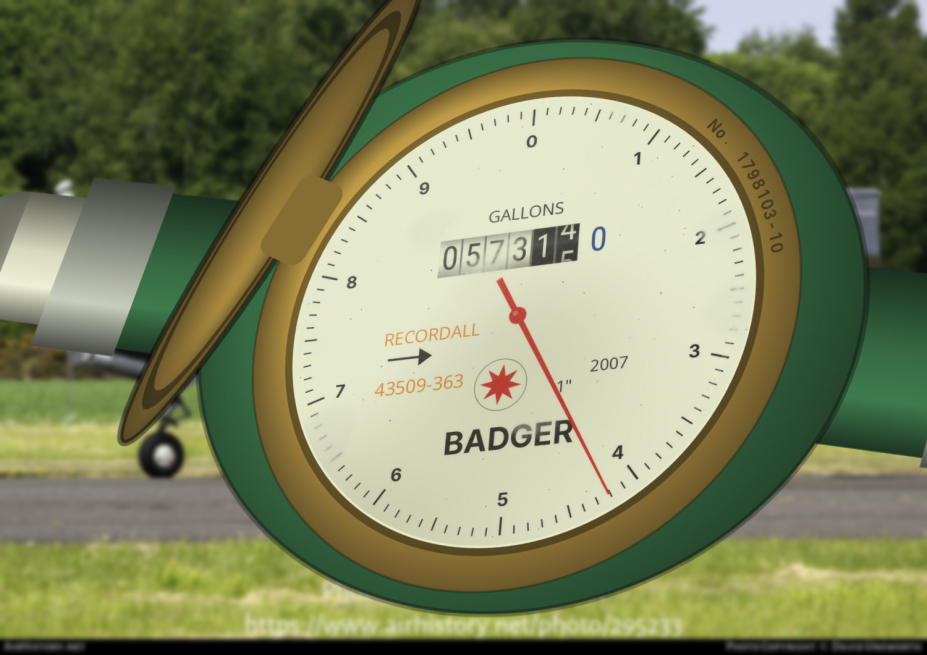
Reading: 573144.2 gal
